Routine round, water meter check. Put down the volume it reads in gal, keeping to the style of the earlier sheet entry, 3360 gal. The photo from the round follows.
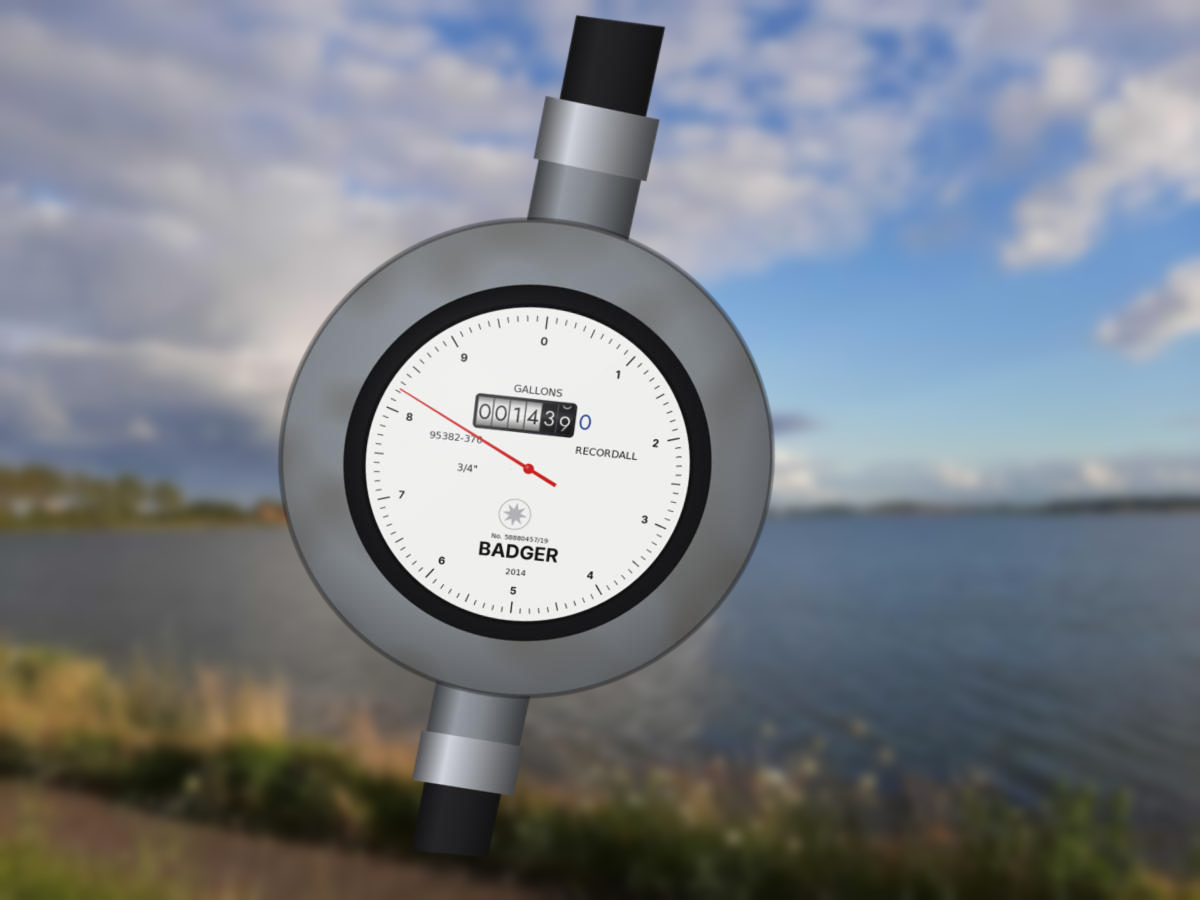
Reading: 14388.2 gal
